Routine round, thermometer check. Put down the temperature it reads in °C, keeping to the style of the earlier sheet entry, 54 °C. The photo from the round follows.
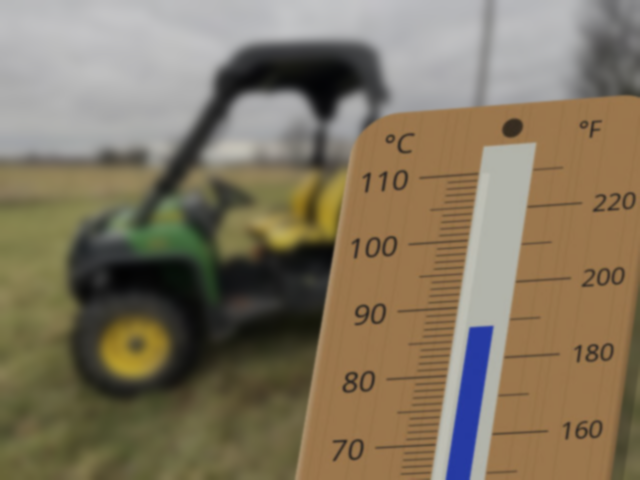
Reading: 87 °C
